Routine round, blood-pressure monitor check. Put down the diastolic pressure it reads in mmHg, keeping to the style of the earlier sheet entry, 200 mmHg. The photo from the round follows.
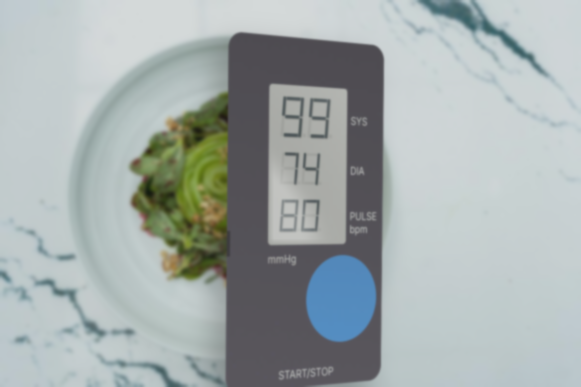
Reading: 74 mmHg
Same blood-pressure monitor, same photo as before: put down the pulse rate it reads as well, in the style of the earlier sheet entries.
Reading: 80 bpm
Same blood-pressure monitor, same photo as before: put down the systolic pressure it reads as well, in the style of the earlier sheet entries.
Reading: 99 mmHg
